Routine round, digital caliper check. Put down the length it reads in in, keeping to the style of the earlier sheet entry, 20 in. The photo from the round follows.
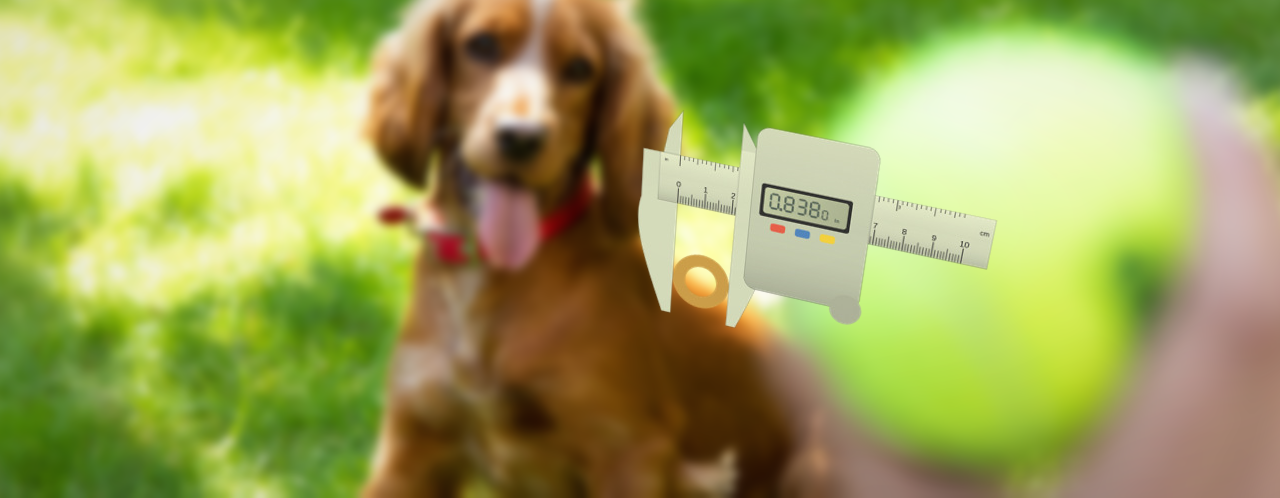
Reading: 0.8380 in
